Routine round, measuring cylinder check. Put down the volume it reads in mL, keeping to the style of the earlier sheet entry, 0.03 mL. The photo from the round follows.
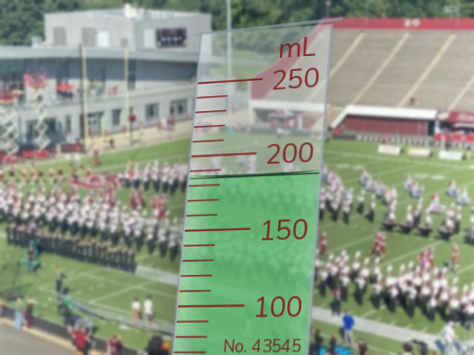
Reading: 185 mL
